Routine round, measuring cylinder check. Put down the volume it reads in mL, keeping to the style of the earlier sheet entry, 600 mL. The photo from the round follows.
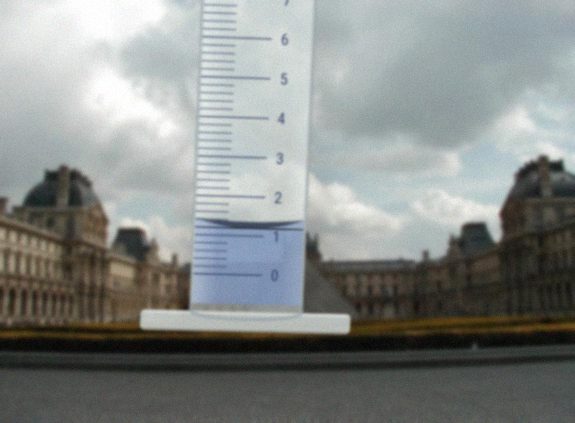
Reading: 1.2 mL
